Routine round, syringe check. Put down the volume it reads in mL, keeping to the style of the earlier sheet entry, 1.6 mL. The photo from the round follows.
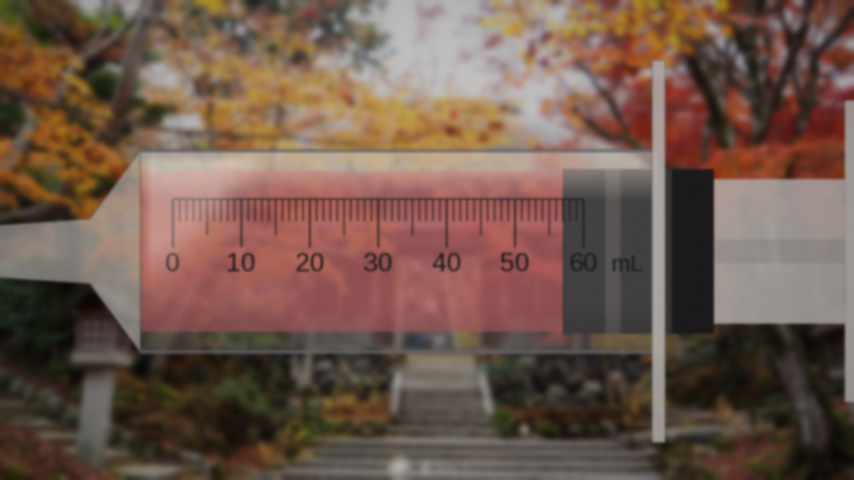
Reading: 57 mL
